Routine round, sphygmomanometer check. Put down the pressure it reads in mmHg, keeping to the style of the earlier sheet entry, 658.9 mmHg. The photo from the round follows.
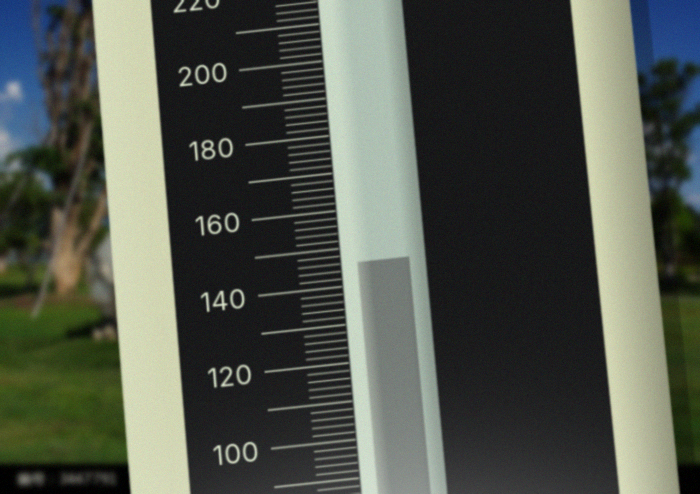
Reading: 146 mmHg
